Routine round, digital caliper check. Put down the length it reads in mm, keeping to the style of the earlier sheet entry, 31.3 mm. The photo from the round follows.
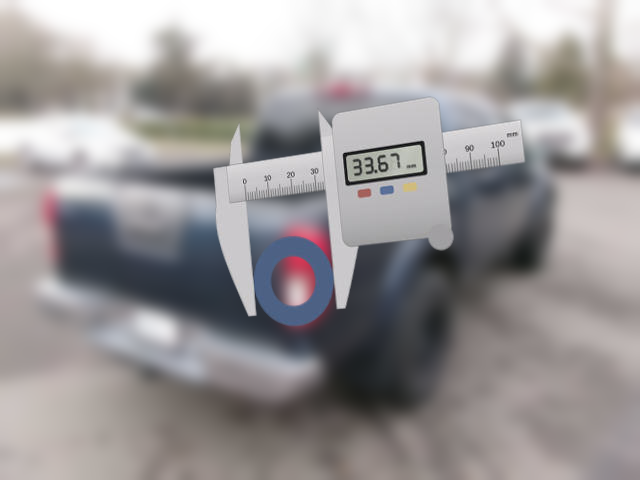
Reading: 33.67 mm
